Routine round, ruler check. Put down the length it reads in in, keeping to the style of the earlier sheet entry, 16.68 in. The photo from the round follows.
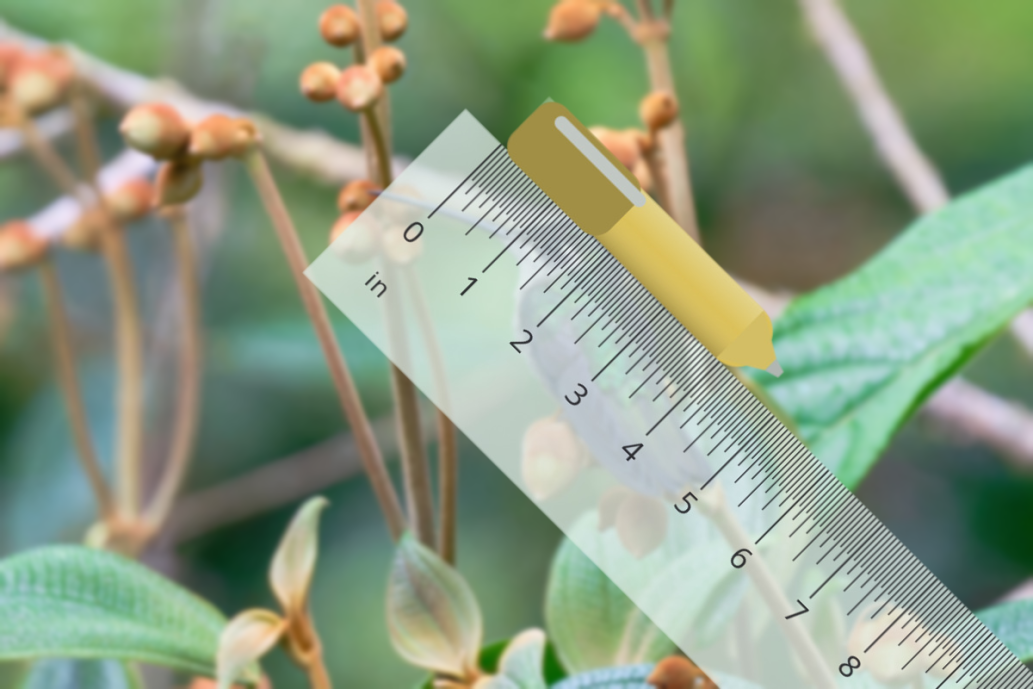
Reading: 4.6875 in
